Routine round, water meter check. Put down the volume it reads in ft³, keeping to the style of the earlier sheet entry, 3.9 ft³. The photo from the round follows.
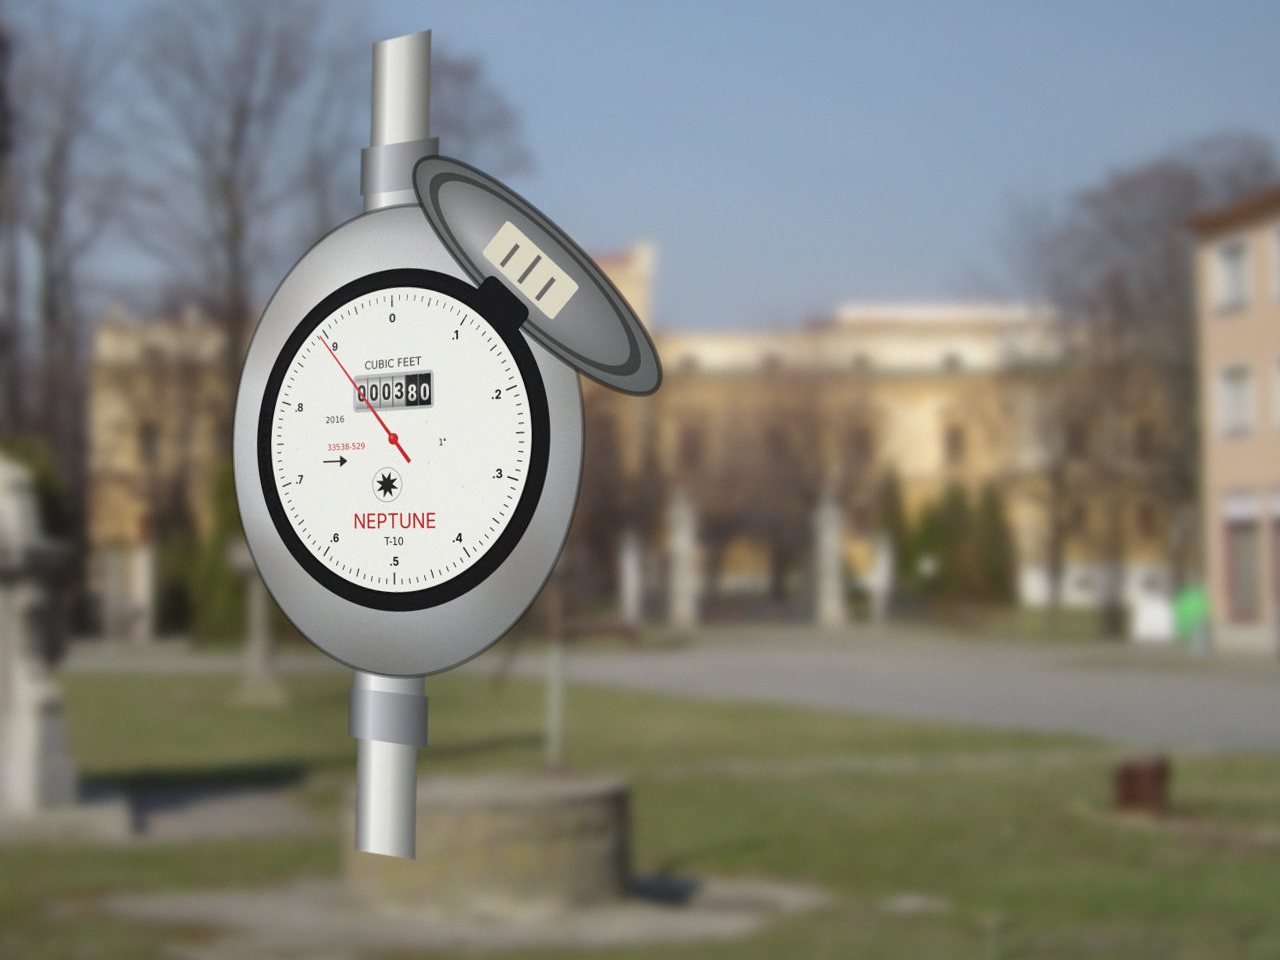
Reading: 379.89 ft³
